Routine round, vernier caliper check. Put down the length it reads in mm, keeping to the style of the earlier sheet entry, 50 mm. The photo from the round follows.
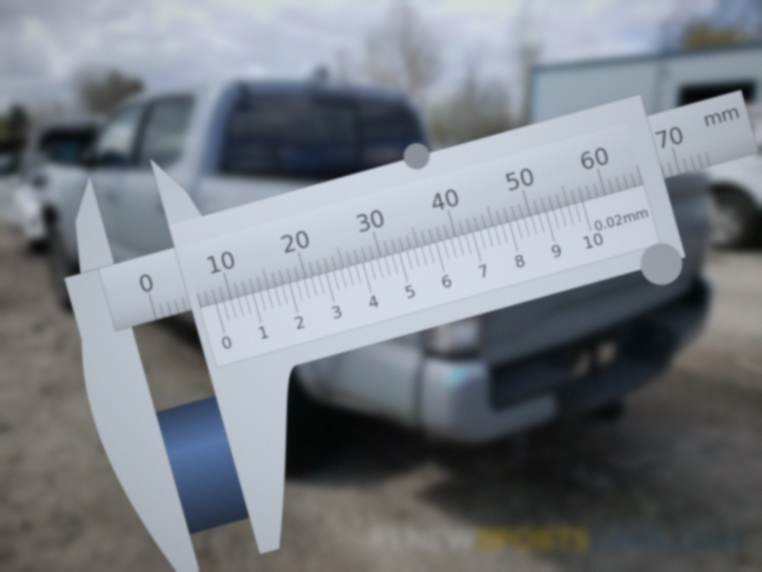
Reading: 8.0 mm
